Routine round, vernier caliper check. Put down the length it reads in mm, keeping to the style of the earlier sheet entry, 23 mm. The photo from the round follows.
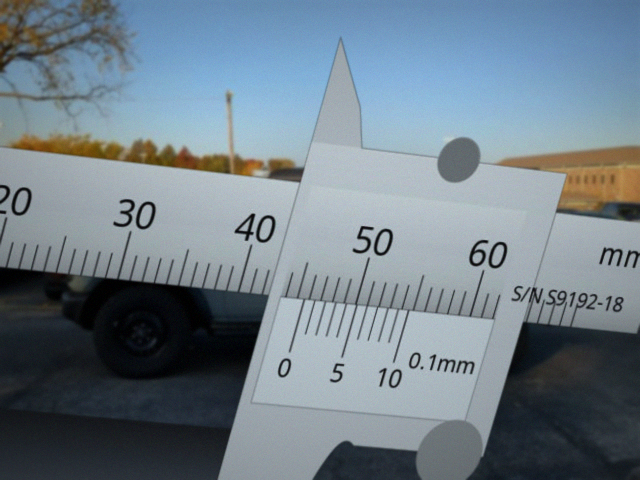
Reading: 45.6 mm
